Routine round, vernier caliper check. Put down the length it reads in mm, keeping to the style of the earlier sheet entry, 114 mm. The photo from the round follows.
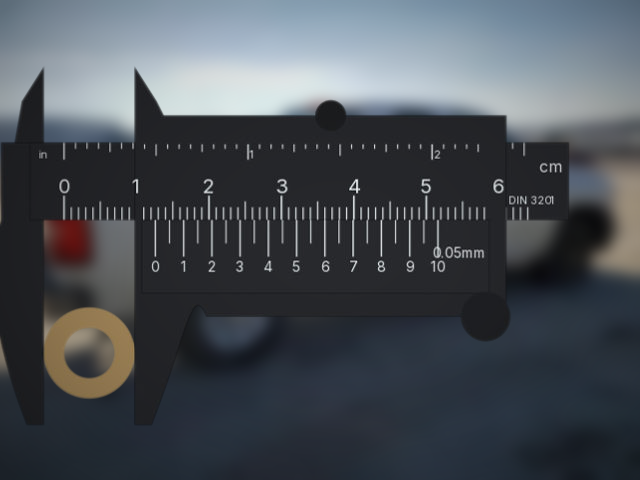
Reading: 12.6 mm
